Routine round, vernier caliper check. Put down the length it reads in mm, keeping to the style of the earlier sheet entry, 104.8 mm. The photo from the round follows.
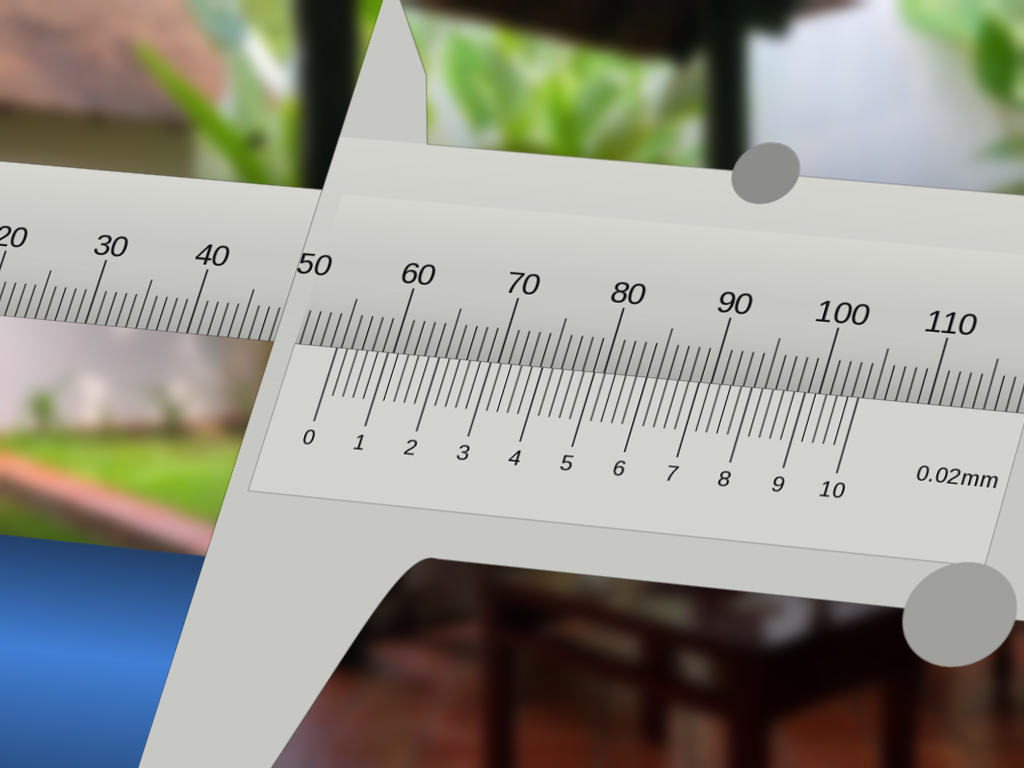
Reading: 54.6 mm
